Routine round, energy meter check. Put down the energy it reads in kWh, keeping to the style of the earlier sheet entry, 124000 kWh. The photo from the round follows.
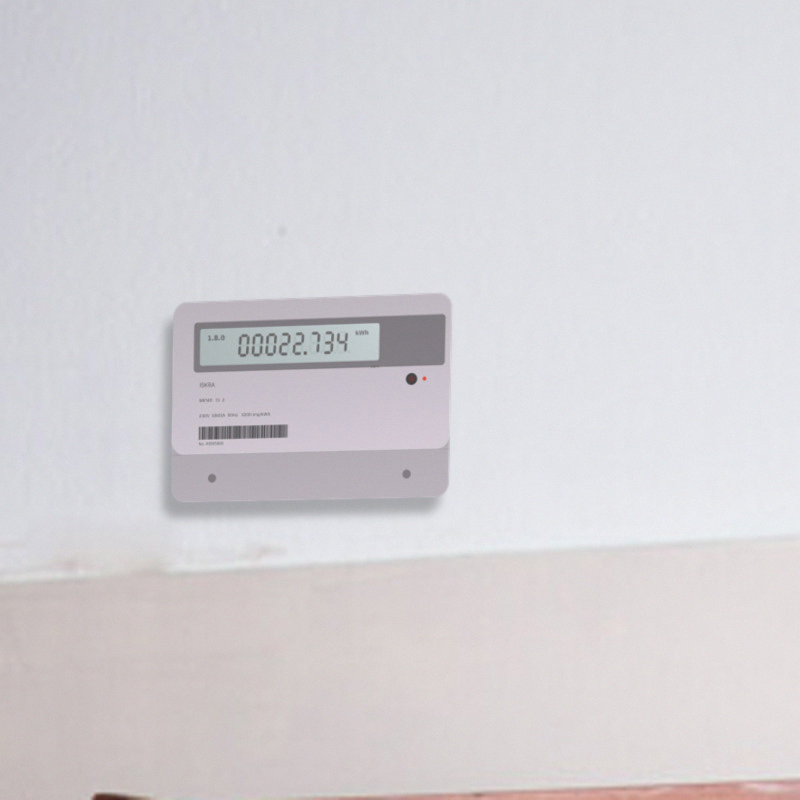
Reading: 22.734 kWh
